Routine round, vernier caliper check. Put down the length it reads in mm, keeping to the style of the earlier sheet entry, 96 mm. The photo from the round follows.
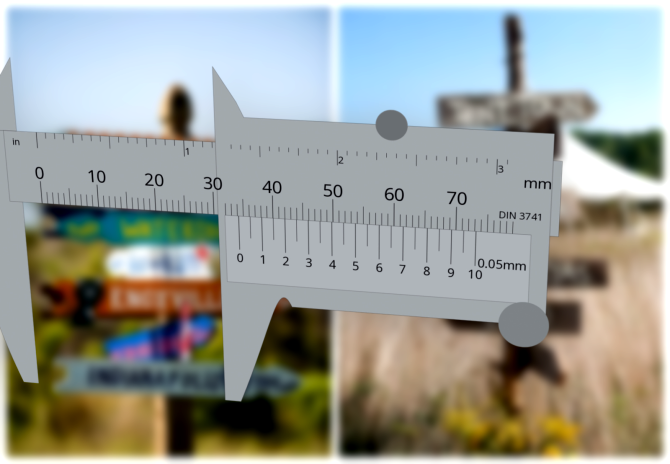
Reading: 34.2 mm
